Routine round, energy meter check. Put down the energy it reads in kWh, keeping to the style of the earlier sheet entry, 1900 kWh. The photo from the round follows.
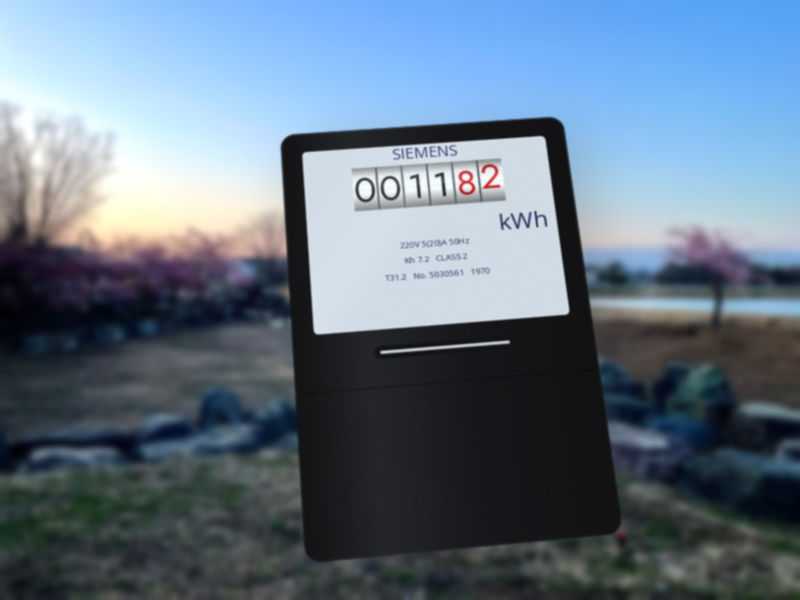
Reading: 11.82 kWh
